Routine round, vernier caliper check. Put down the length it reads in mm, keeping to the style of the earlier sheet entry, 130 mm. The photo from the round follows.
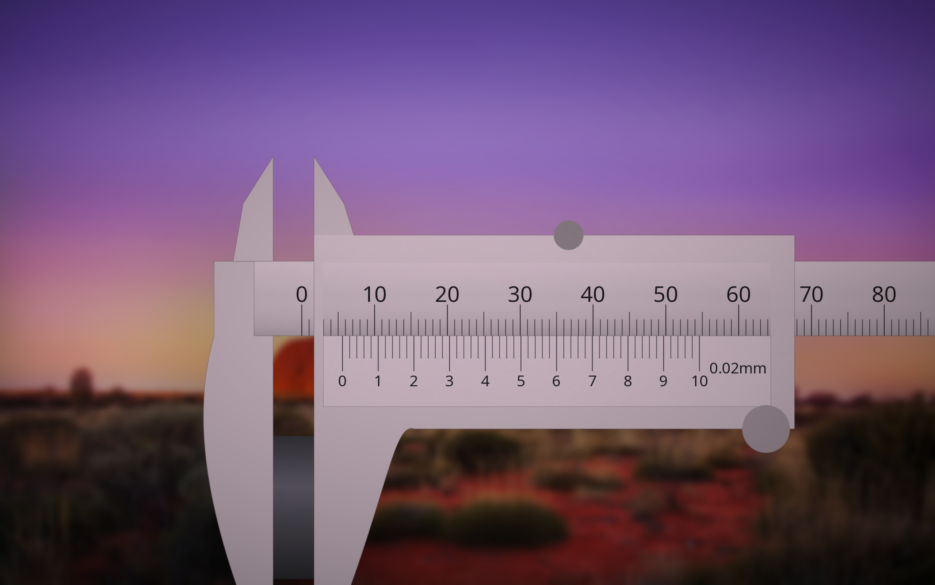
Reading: 5.6 mm
